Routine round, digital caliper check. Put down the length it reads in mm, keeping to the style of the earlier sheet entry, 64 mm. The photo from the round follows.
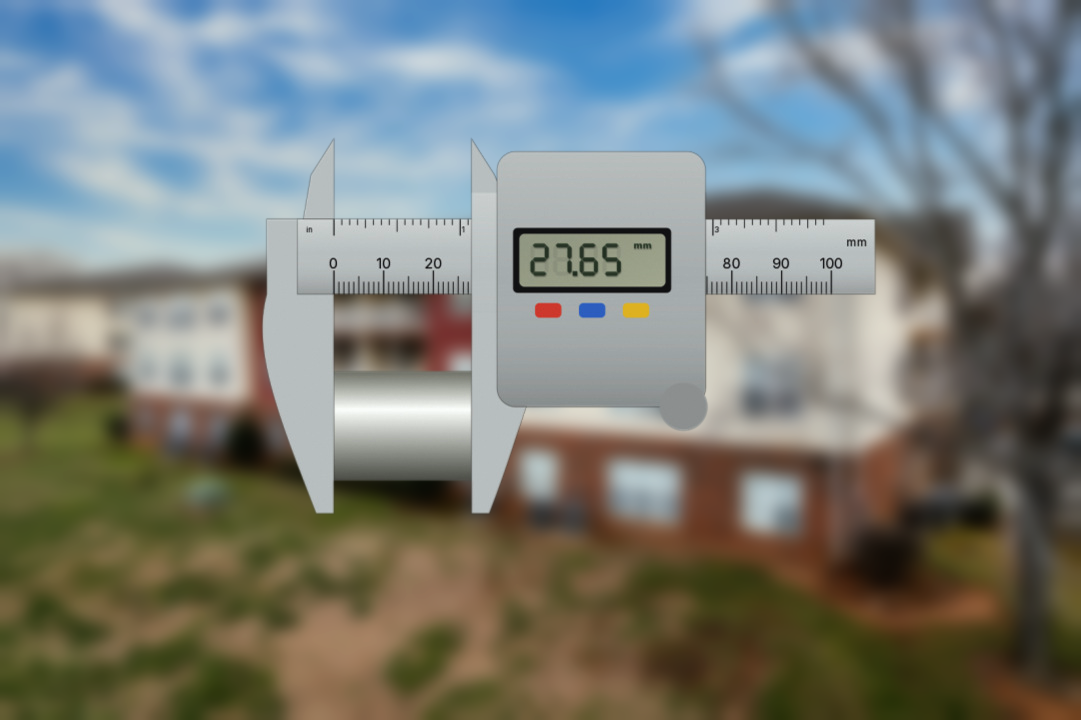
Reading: 27.65 mm
